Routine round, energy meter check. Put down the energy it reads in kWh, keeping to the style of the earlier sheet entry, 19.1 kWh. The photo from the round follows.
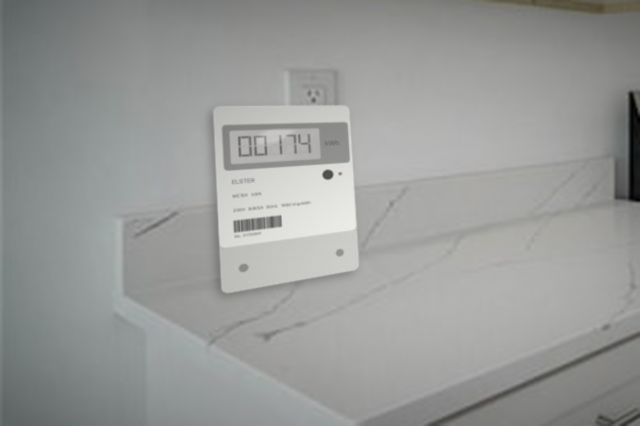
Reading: 174 kWh
